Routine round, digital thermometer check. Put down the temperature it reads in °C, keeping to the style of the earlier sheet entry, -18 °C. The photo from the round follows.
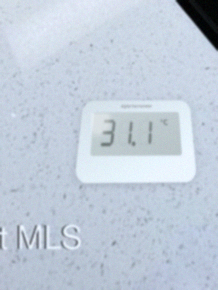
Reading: 31.1 °C
